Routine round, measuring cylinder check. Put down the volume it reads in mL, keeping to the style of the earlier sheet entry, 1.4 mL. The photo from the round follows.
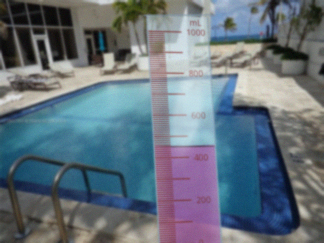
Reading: 450 mL
